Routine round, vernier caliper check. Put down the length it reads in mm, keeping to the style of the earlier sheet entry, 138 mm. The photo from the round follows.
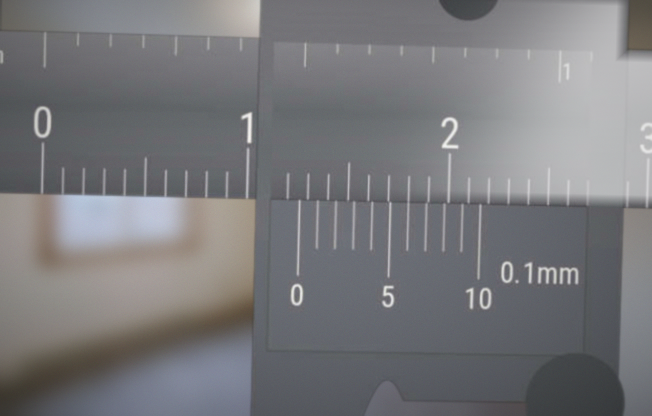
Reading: 12.6 mm
